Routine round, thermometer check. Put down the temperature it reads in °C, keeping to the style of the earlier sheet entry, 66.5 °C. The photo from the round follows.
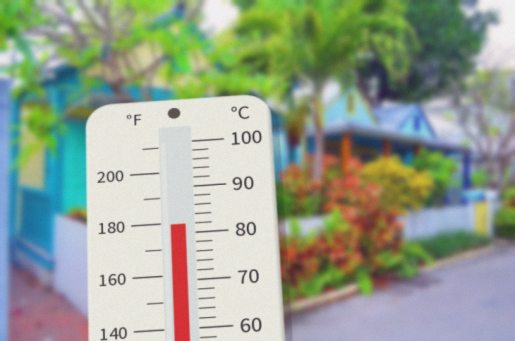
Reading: 82 °C
